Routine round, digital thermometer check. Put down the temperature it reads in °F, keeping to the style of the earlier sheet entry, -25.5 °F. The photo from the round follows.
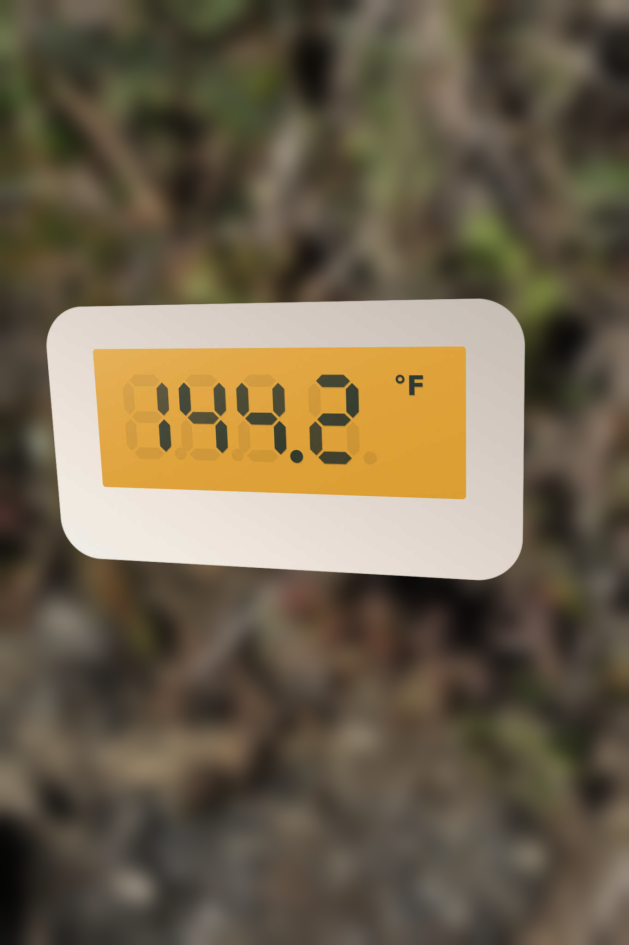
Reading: 144.2 °F
